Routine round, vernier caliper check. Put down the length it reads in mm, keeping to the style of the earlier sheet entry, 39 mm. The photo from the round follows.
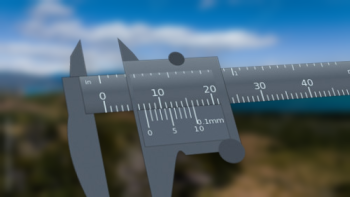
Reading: 7.0 mm
